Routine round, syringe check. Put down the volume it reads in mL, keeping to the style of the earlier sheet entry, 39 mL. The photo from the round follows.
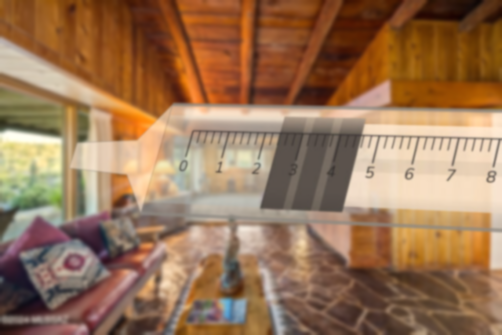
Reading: 2.4 mL
